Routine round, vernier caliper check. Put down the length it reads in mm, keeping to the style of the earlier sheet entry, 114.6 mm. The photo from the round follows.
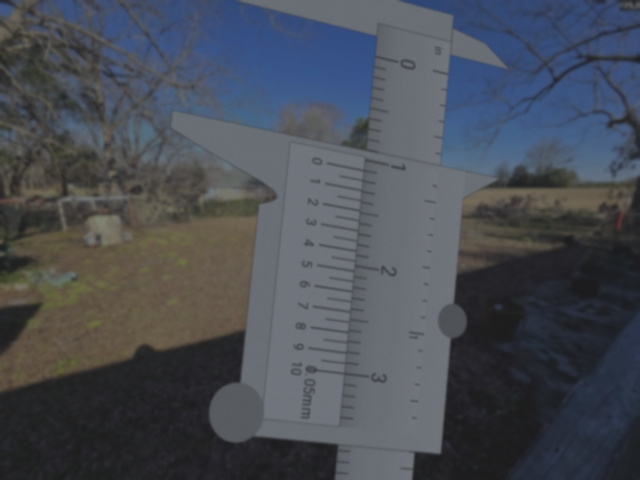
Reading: 11.0 mm
